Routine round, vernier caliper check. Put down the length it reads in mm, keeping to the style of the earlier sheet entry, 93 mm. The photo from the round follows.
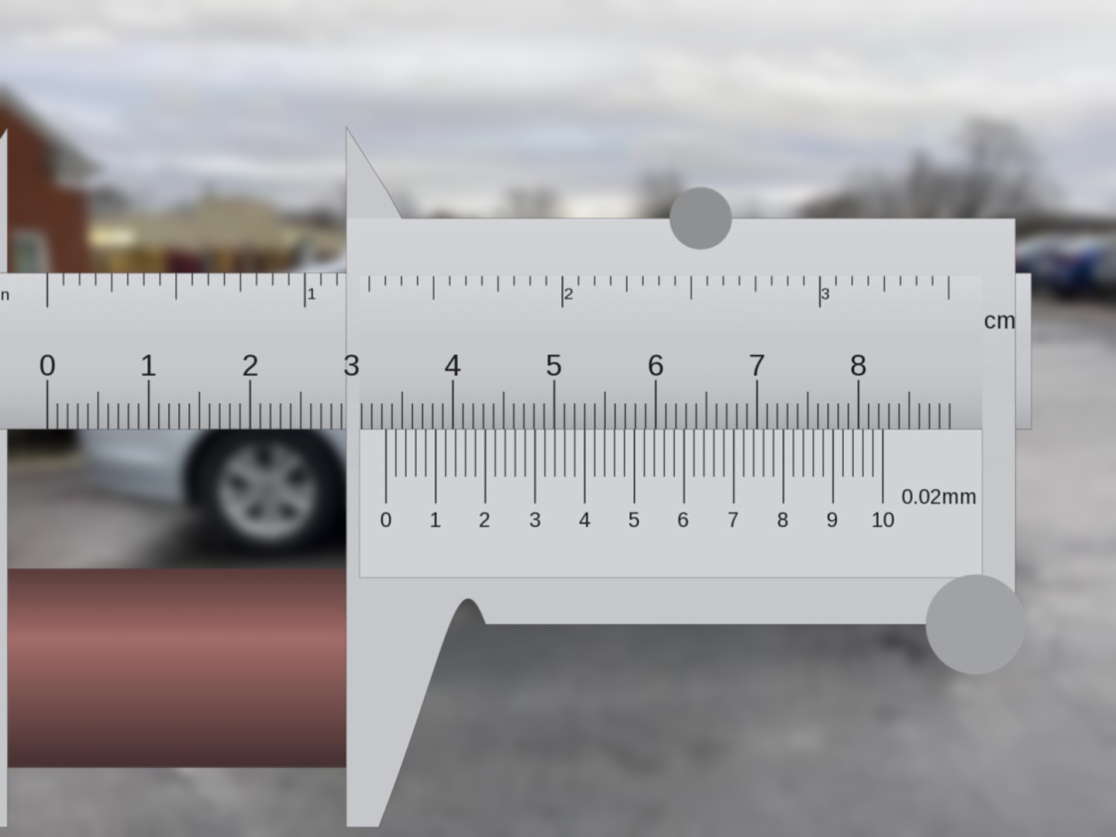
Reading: 33.4 mm
